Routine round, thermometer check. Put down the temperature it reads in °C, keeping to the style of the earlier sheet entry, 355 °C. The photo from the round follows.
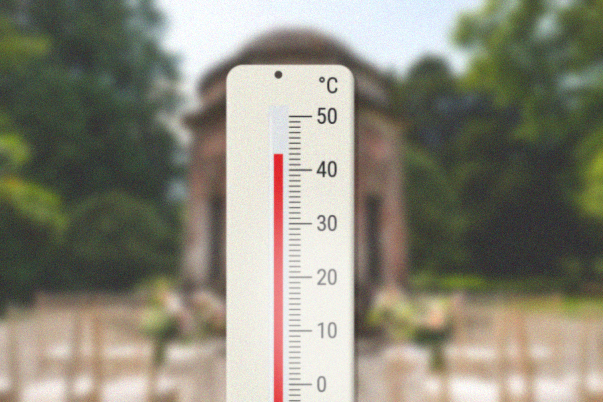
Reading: 43 °C
